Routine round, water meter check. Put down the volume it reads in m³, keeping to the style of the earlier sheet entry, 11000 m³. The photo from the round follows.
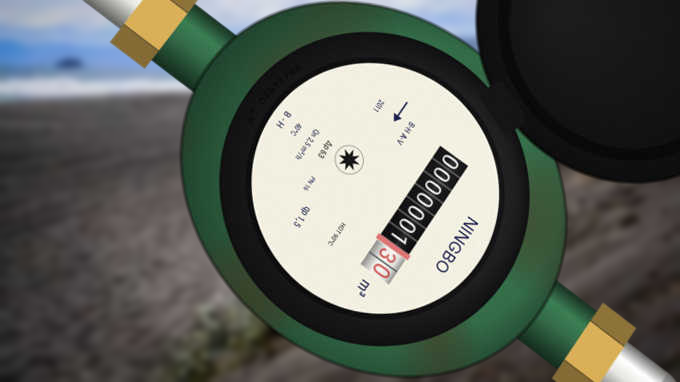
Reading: 1.30 m³
